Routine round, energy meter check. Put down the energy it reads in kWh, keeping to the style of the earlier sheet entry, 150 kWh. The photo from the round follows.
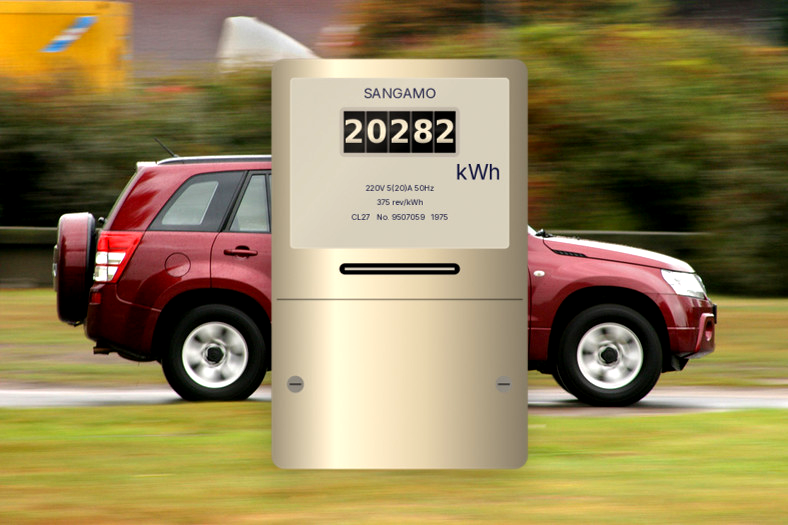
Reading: 20282 kWh
